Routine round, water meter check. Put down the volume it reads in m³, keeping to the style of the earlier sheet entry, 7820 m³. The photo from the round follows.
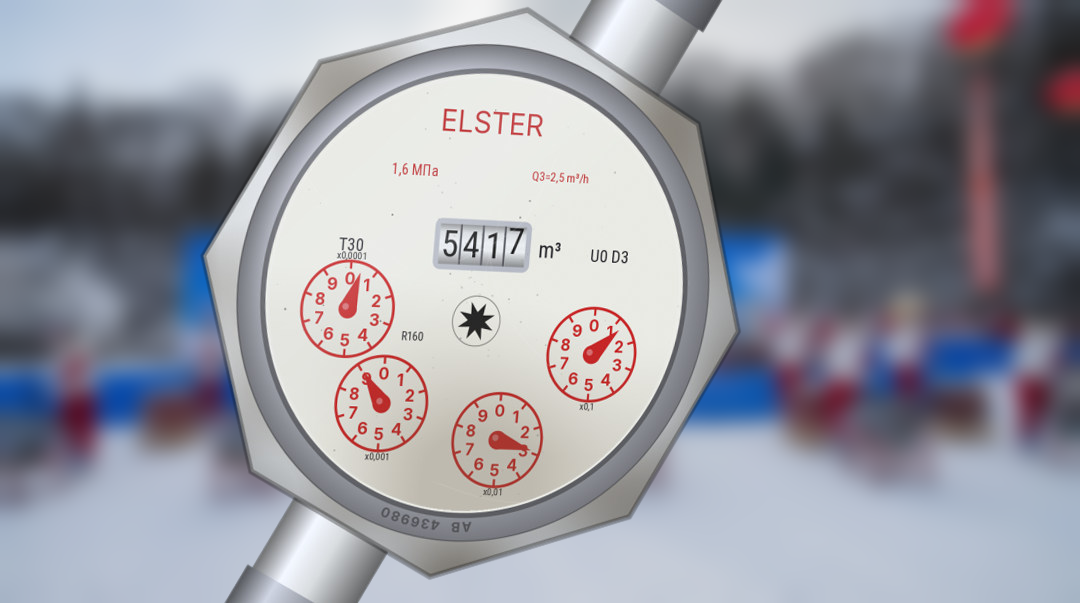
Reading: 5417.1290 m³
